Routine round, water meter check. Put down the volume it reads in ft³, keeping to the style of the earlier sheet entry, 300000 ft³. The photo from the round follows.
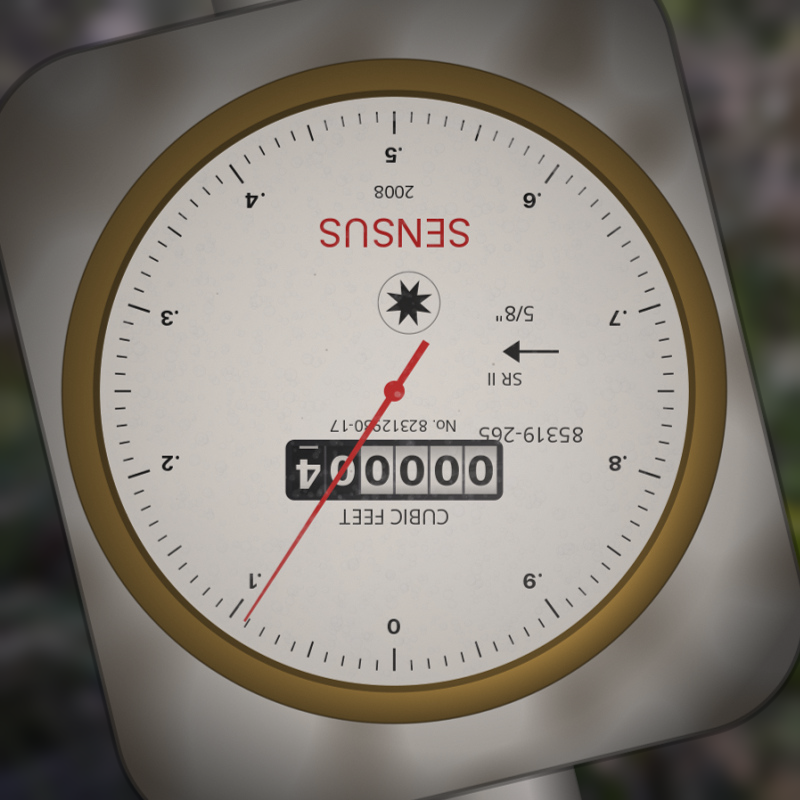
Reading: 4.09 ft³
